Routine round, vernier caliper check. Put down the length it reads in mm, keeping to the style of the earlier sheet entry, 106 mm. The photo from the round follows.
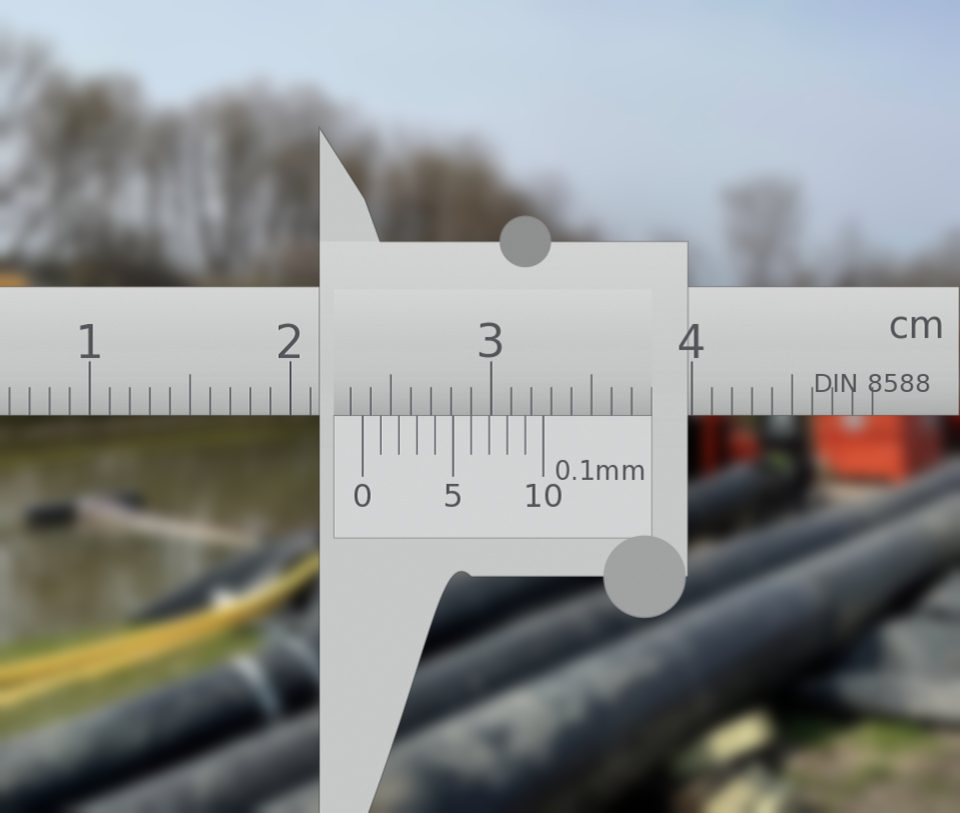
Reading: 23.6 mm
